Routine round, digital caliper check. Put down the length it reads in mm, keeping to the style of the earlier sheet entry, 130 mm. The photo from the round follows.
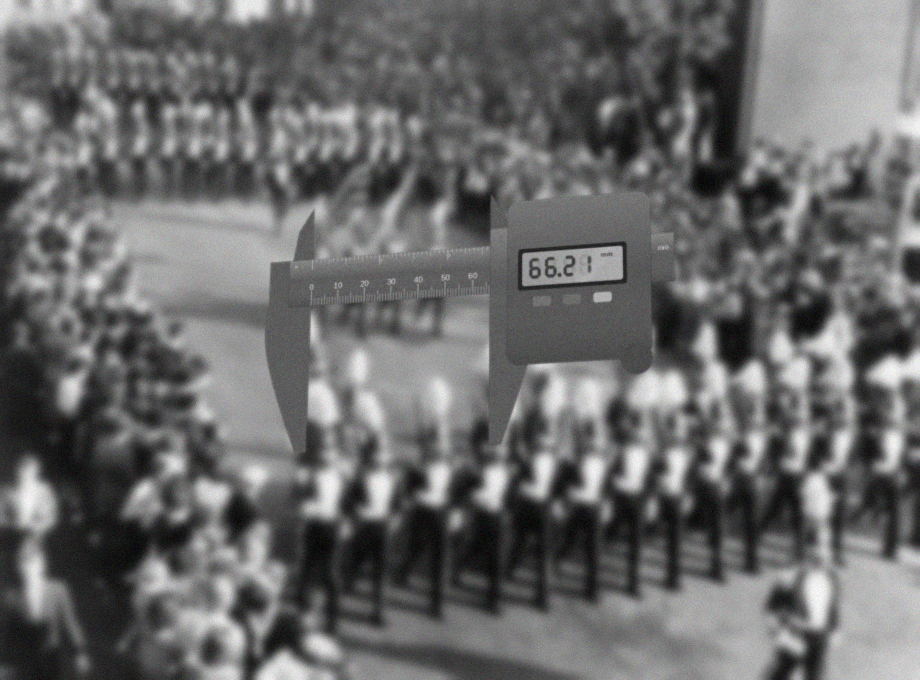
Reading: 66.21 mm
